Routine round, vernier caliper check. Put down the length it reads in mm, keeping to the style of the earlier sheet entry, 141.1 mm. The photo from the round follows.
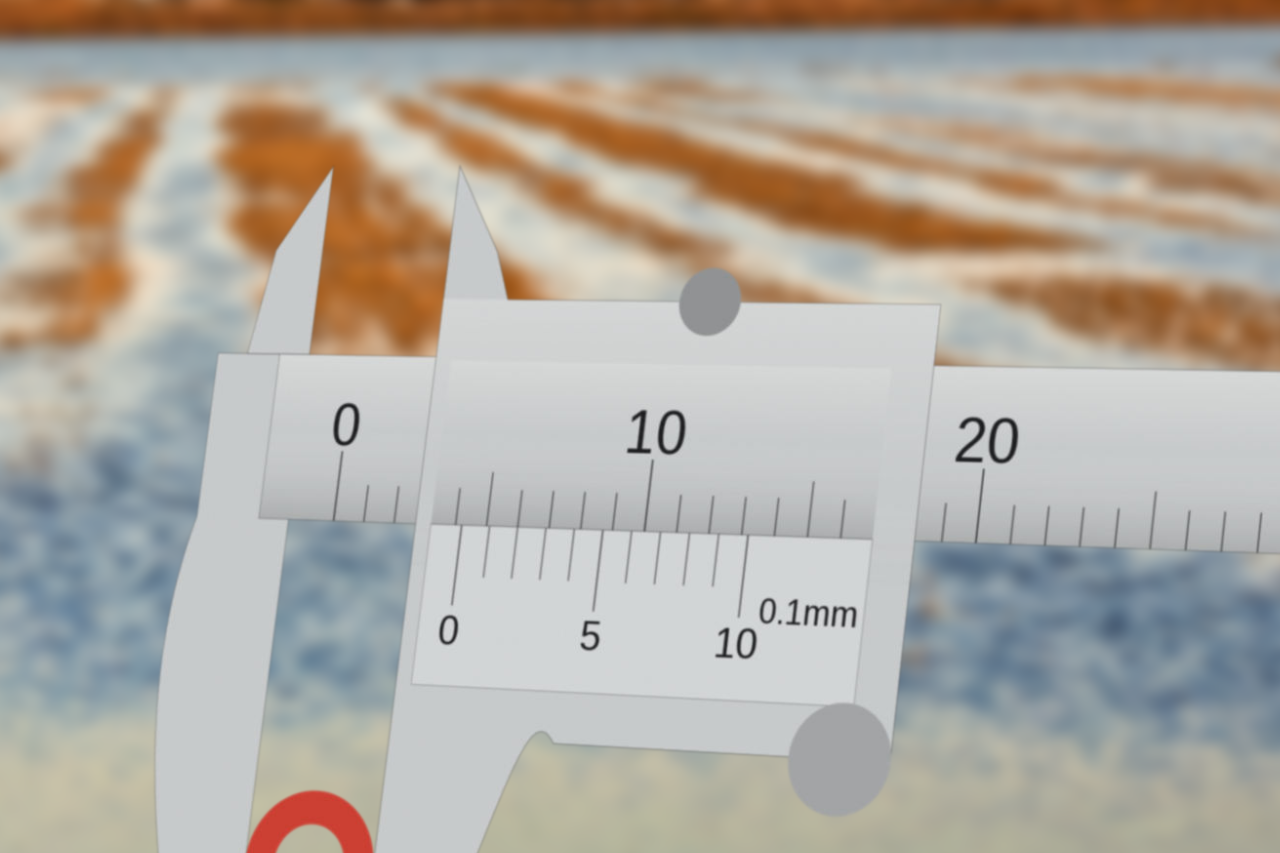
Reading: 4.2 mm
